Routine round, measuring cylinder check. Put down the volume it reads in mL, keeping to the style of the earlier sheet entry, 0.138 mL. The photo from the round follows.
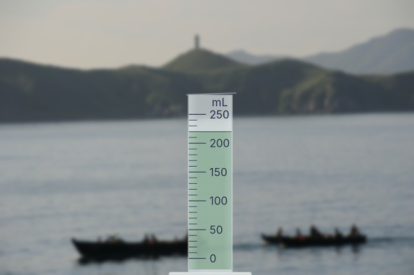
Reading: 220 mL
